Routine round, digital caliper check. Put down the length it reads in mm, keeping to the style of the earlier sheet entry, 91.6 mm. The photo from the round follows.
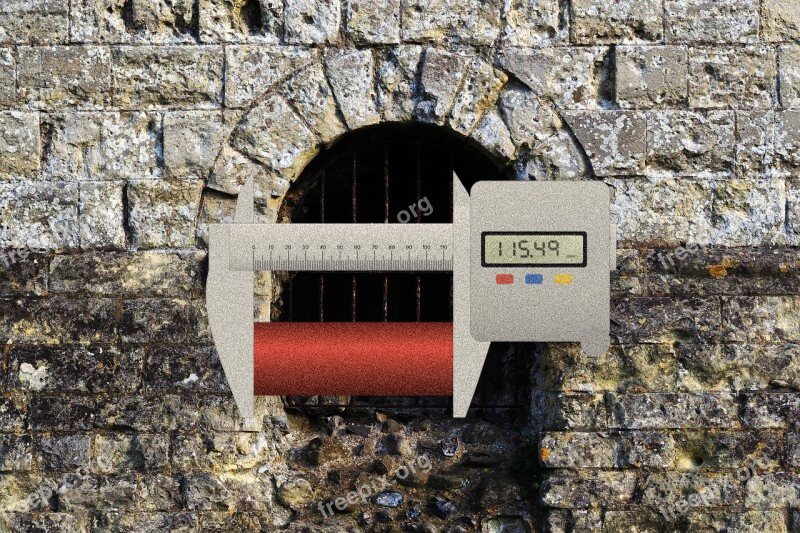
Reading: 115.49 mm
